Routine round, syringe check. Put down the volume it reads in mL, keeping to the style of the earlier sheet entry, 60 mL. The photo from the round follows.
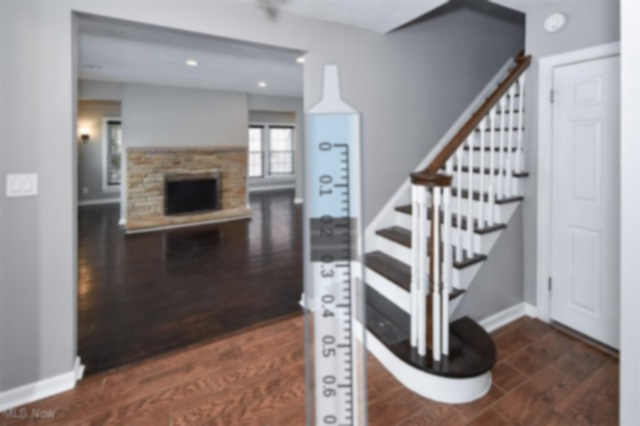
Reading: 0.18 mL
